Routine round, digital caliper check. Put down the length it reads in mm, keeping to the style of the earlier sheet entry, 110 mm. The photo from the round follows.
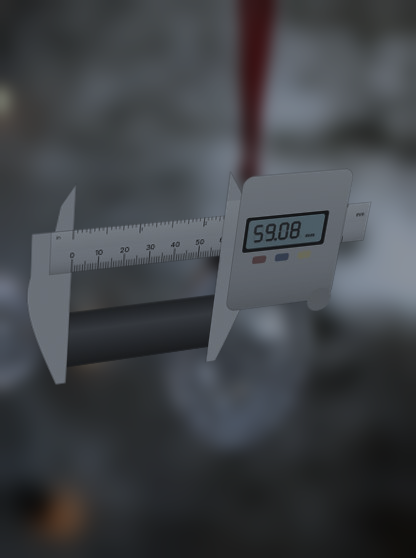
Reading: 59.08 mm
